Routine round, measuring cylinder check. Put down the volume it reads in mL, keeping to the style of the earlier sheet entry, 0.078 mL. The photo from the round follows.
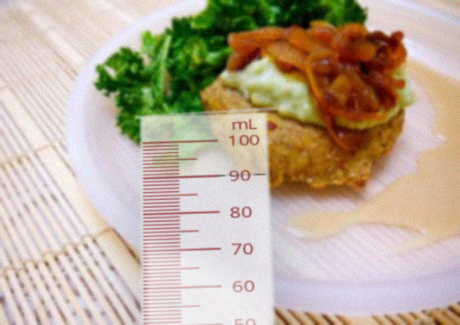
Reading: 90 mL
